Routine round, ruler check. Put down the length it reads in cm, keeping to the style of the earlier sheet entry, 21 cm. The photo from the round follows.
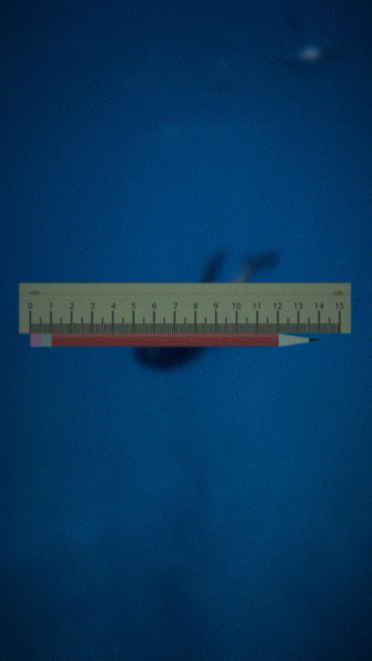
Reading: 14 cm
